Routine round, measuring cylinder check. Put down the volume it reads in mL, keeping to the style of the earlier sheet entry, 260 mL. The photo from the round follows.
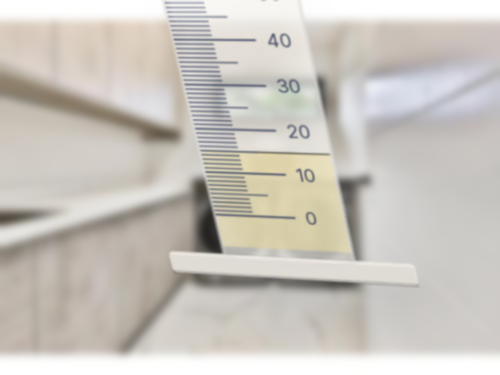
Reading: 15 mL
